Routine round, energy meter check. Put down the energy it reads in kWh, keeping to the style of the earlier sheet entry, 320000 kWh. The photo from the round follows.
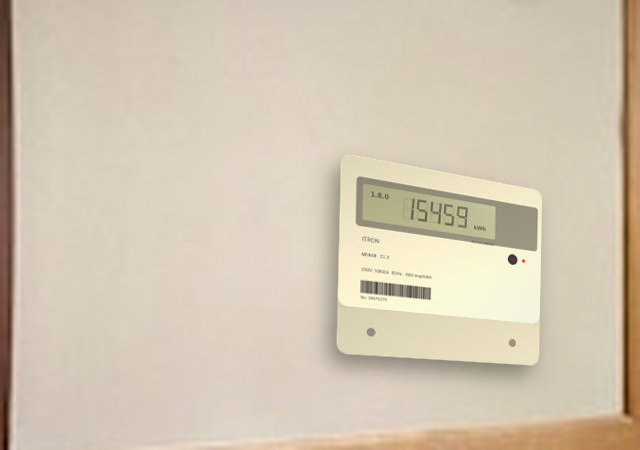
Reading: 15459 kWh
